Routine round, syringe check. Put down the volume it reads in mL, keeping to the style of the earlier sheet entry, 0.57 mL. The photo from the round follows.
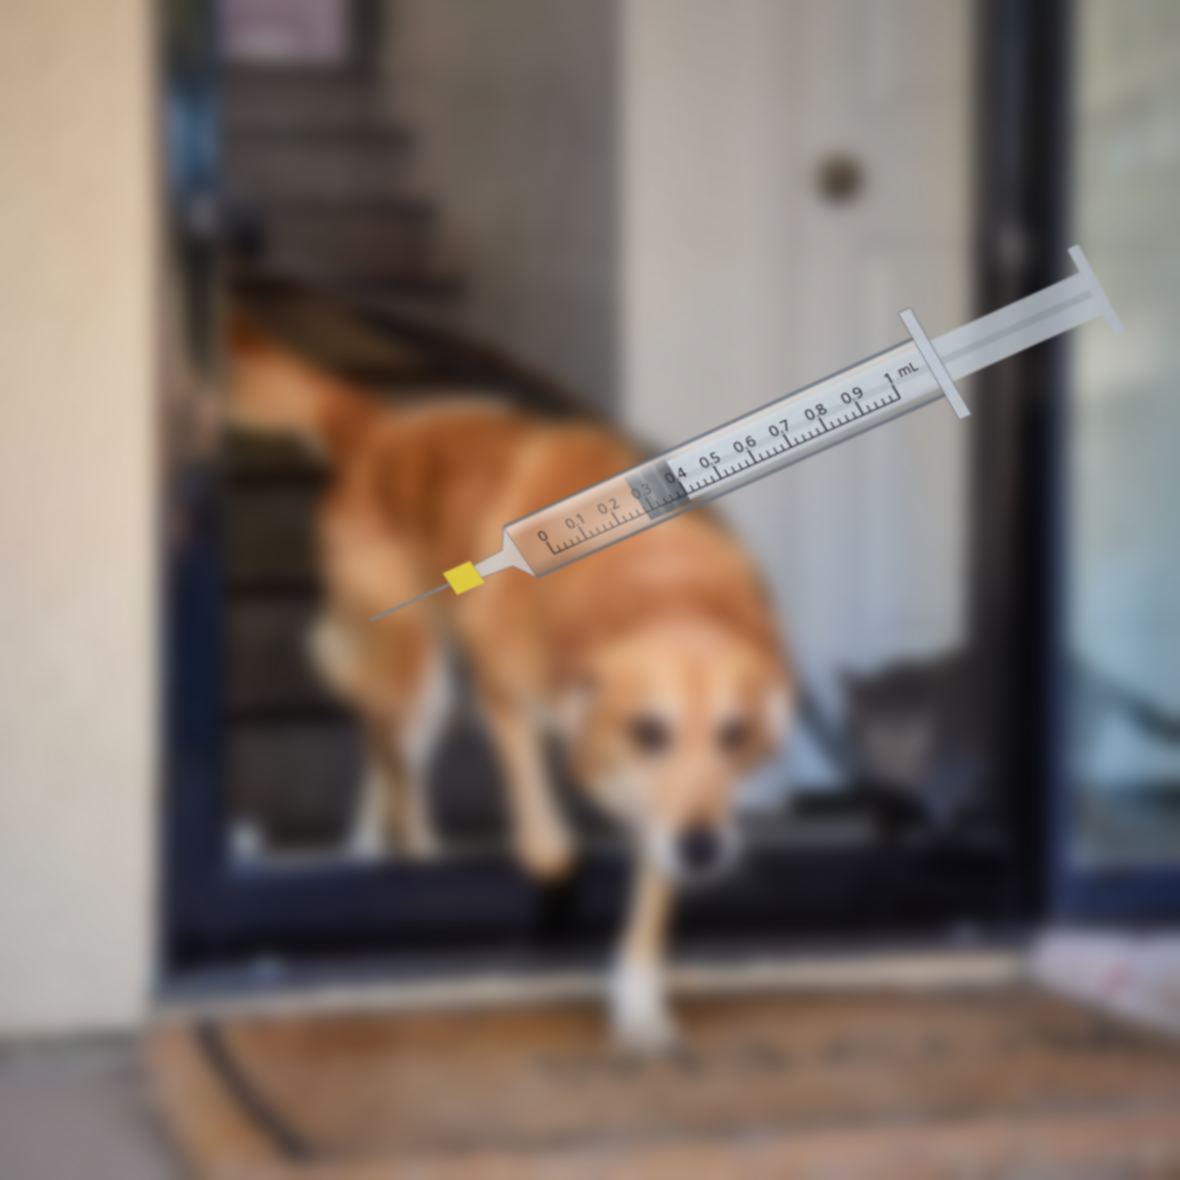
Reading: 0.28 mL
